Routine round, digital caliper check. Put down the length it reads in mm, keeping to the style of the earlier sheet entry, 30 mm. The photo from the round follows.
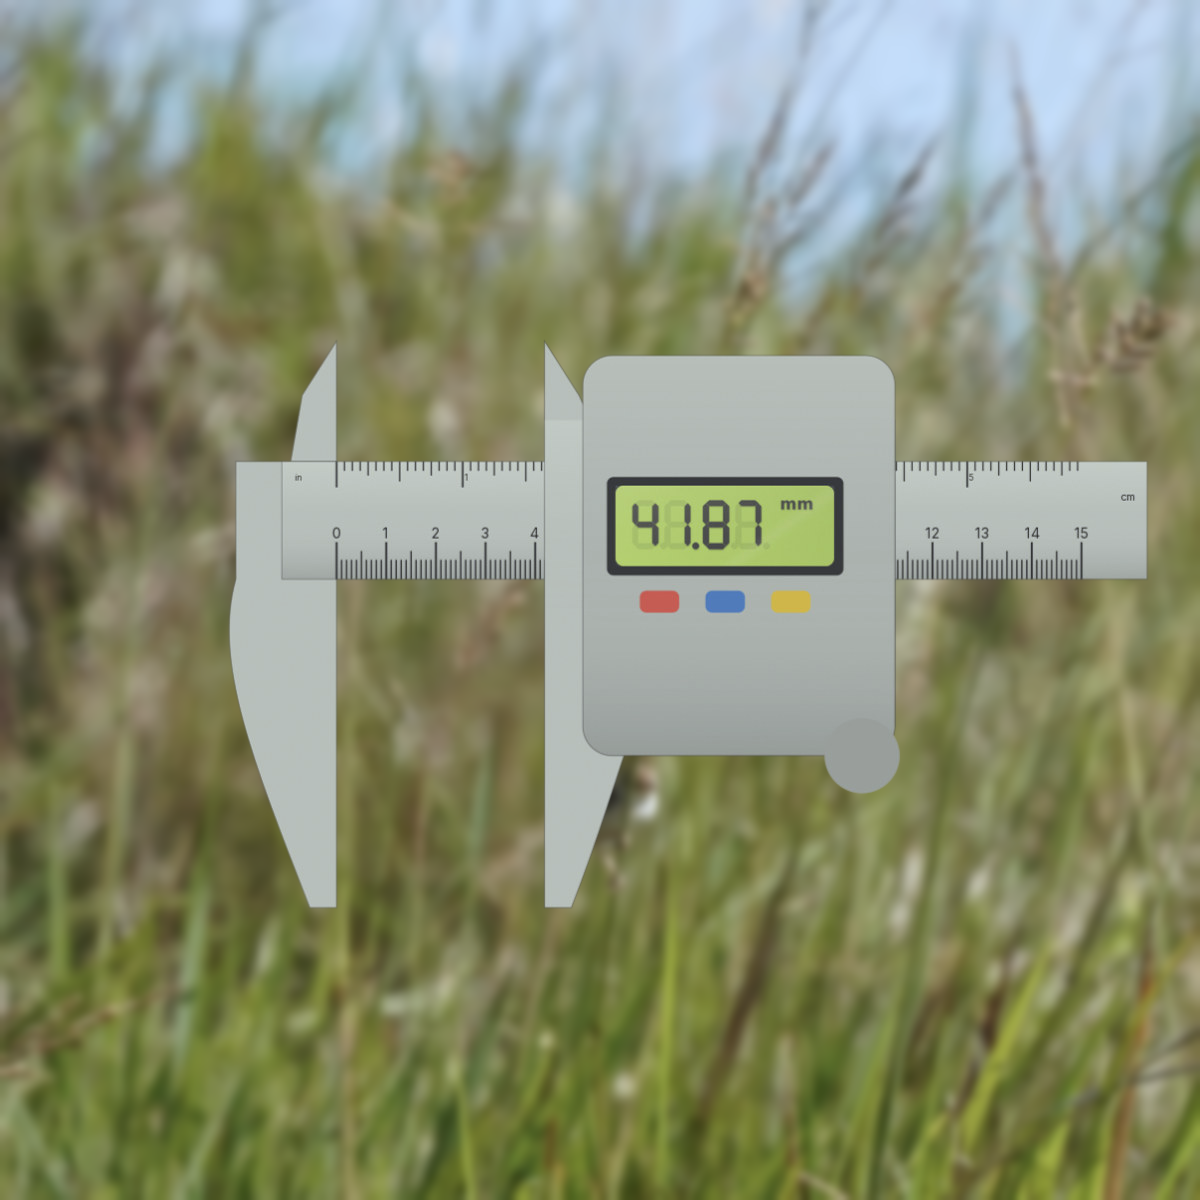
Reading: 41.87 mm
